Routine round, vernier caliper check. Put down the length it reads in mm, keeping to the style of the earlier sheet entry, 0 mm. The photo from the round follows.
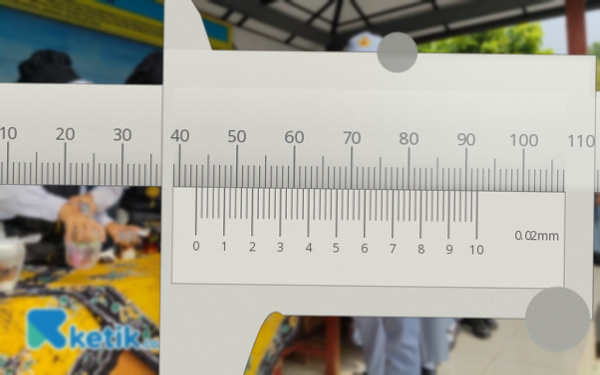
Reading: 43.0 mm
